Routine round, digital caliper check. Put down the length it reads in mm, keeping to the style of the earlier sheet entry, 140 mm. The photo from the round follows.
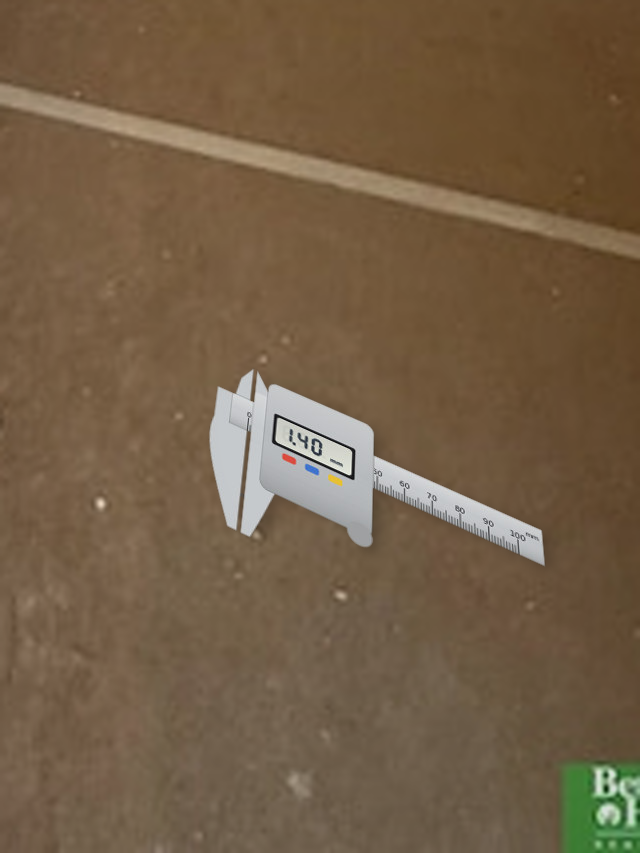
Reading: 1.40 mm
